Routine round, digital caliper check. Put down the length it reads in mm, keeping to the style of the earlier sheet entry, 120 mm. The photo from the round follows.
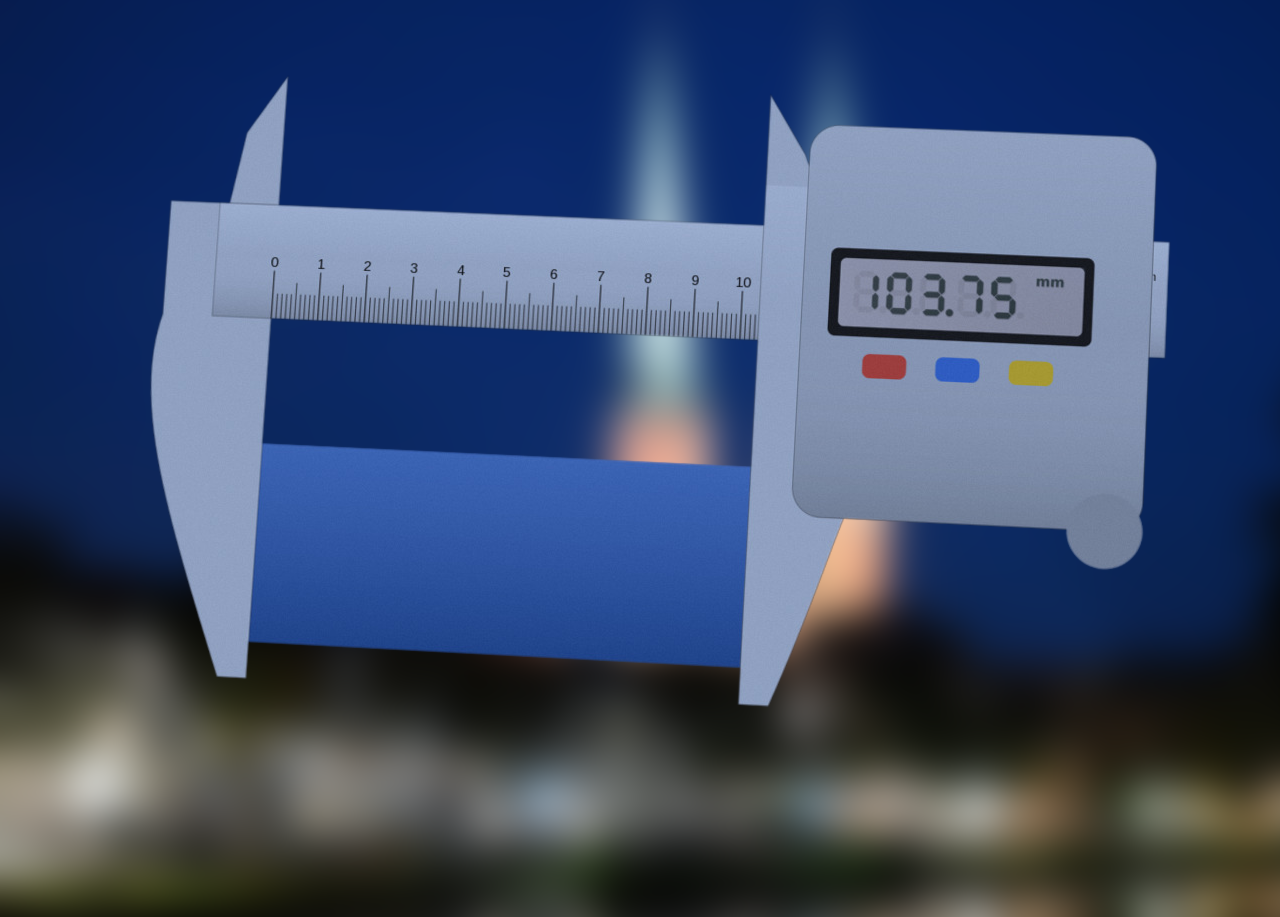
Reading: 103.75 mm
